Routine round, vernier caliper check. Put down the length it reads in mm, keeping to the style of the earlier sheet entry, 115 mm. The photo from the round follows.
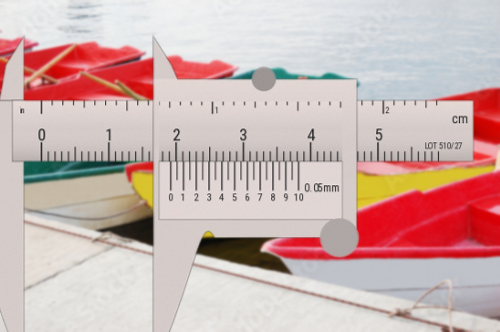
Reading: 19.2 mm
